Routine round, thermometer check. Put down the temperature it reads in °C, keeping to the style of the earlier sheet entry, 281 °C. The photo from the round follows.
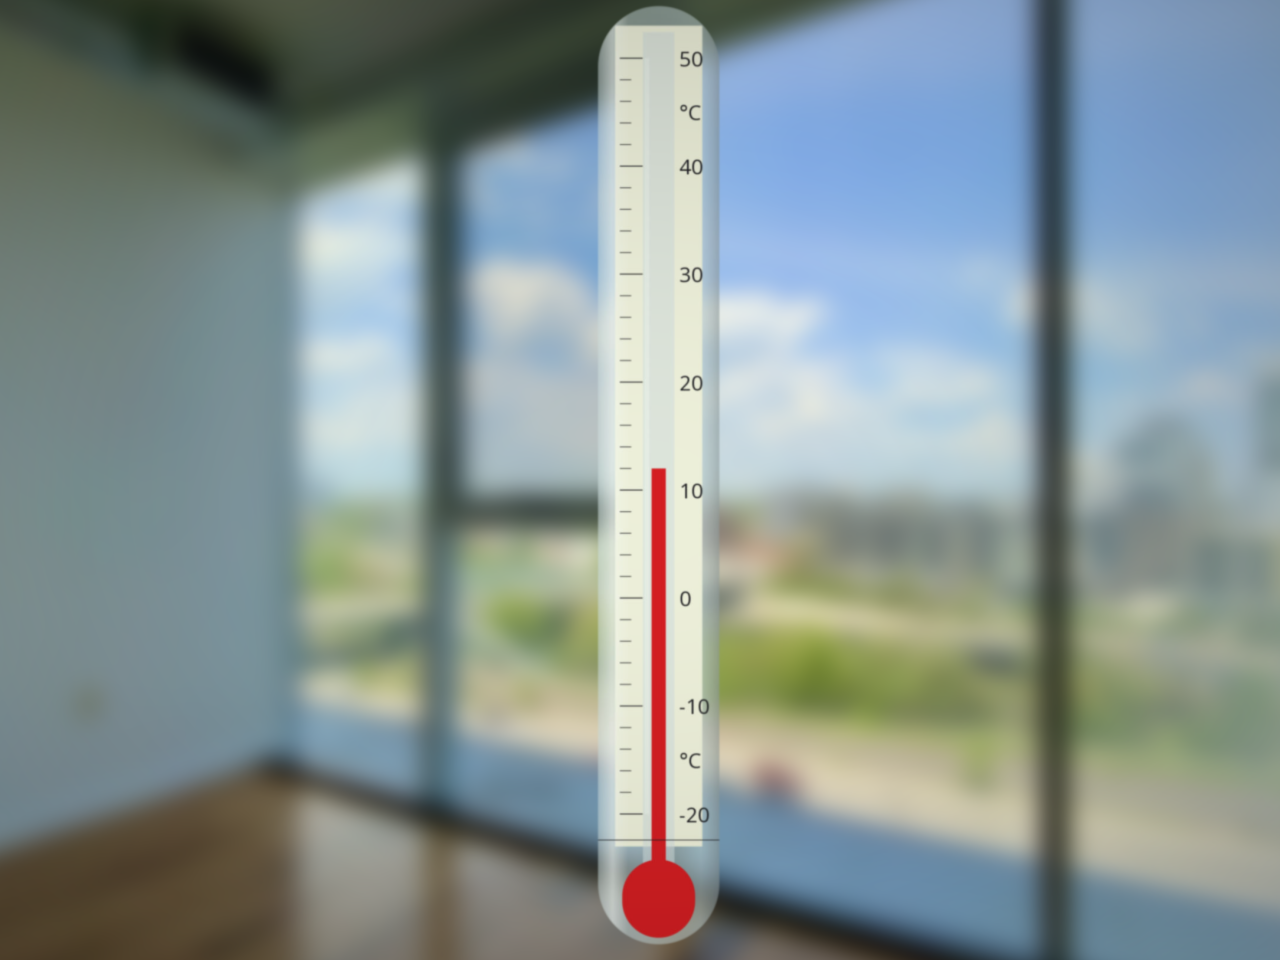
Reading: 12 °C
